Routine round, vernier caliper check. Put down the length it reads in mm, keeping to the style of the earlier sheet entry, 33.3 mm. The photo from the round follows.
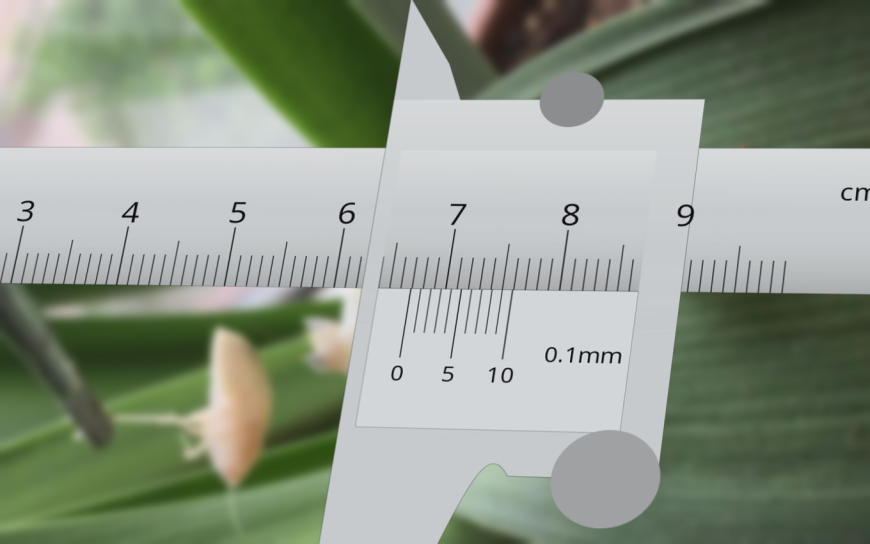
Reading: 66.9 mm
